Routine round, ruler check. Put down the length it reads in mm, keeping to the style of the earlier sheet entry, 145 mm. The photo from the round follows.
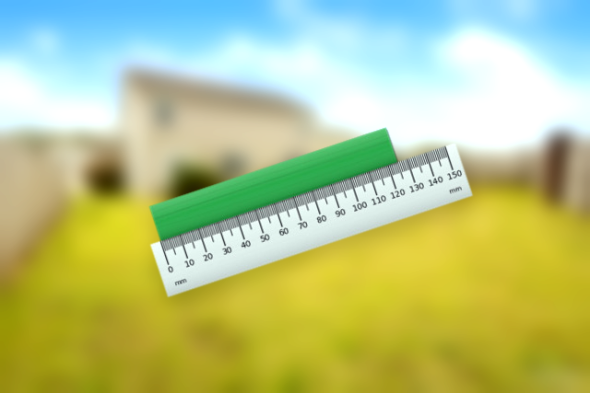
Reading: 125 mm
